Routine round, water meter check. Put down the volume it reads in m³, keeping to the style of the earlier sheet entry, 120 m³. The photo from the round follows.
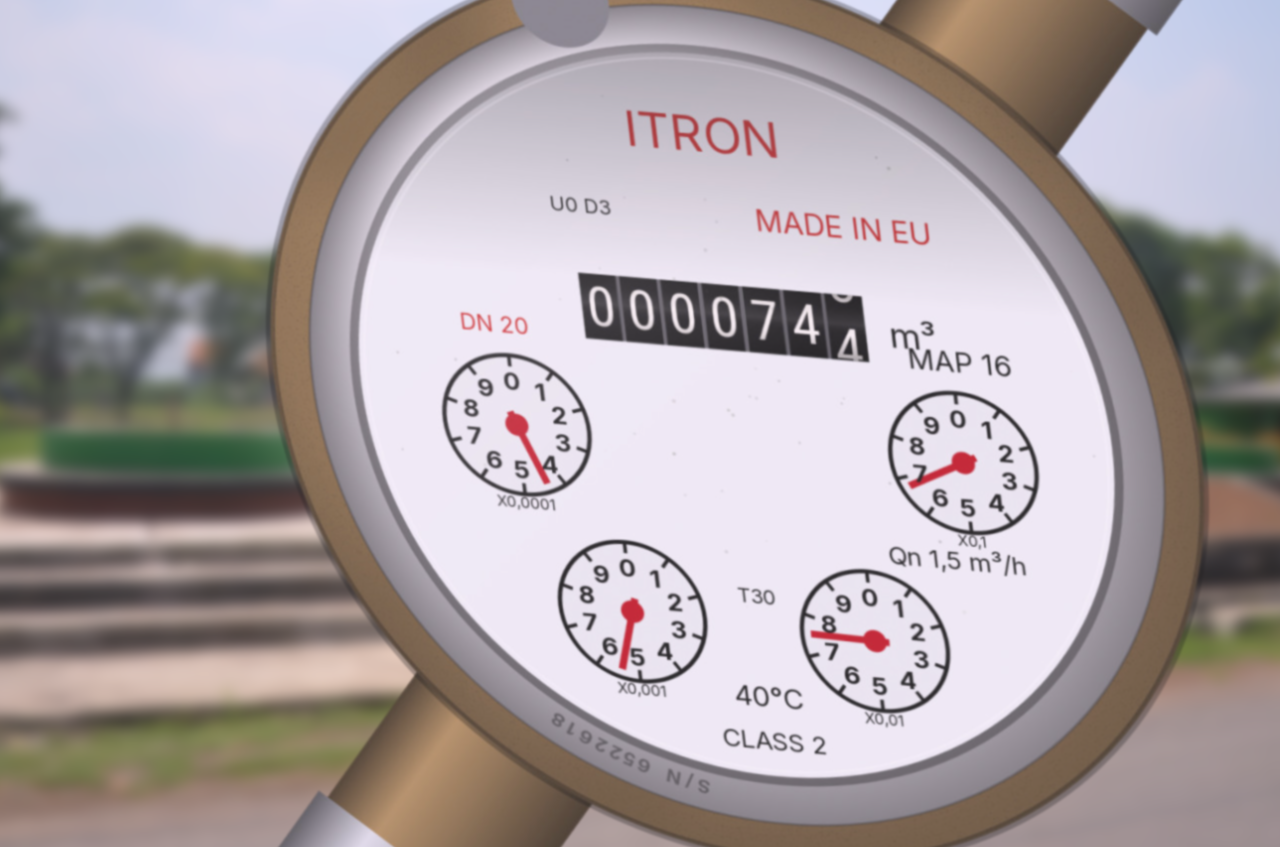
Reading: 743.6754 m³
